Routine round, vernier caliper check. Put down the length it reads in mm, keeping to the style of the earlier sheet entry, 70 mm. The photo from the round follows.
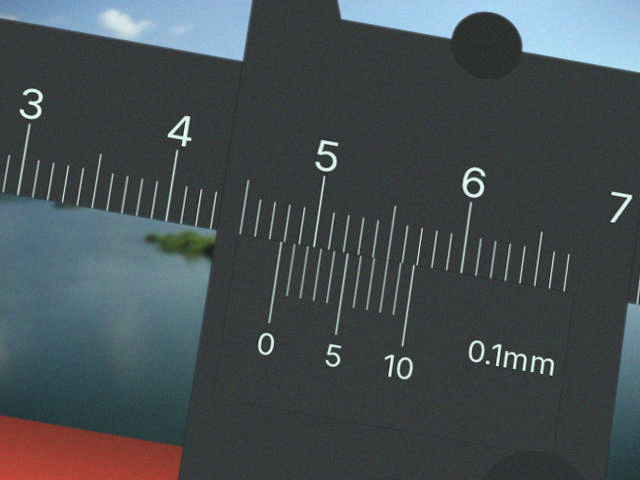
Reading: 47.8 mm
